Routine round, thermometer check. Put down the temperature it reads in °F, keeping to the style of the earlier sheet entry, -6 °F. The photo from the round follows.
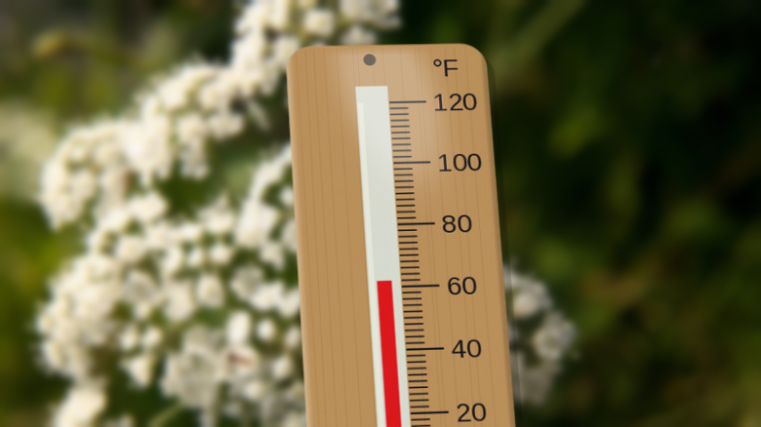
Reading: 62 °F
